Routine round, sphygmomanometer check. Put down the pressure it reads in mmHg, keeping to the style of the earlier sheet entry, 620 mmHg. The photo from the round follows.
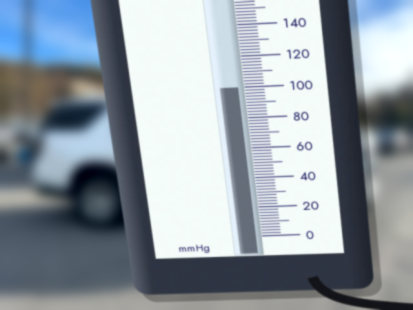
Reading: 100 mmHg
